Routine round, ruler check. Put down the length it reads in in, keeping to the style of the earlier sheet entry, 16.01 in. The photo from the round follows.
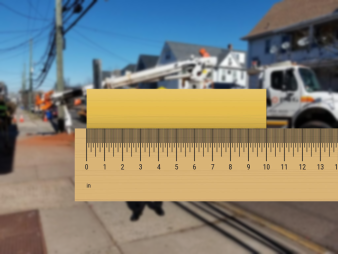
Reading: 10 in
